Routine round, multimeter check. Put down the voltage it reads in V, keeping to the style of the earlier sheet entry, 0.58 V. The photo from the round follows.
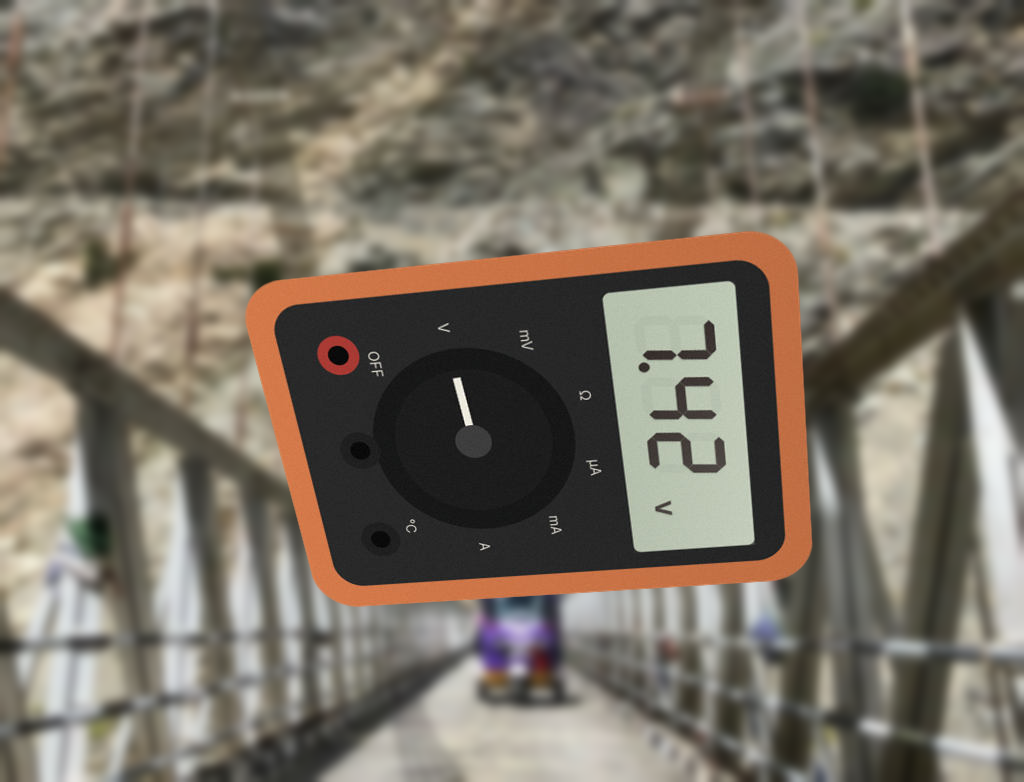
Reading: 7.42 V
